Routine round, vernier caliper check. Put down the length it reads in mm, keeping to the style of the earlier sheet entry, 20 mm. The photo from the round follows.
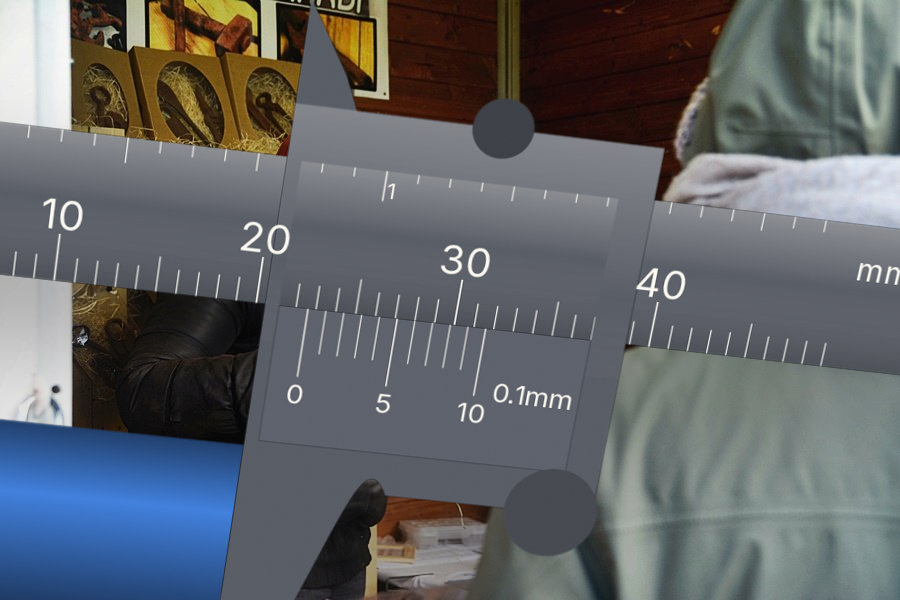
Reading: 22.6 mm
